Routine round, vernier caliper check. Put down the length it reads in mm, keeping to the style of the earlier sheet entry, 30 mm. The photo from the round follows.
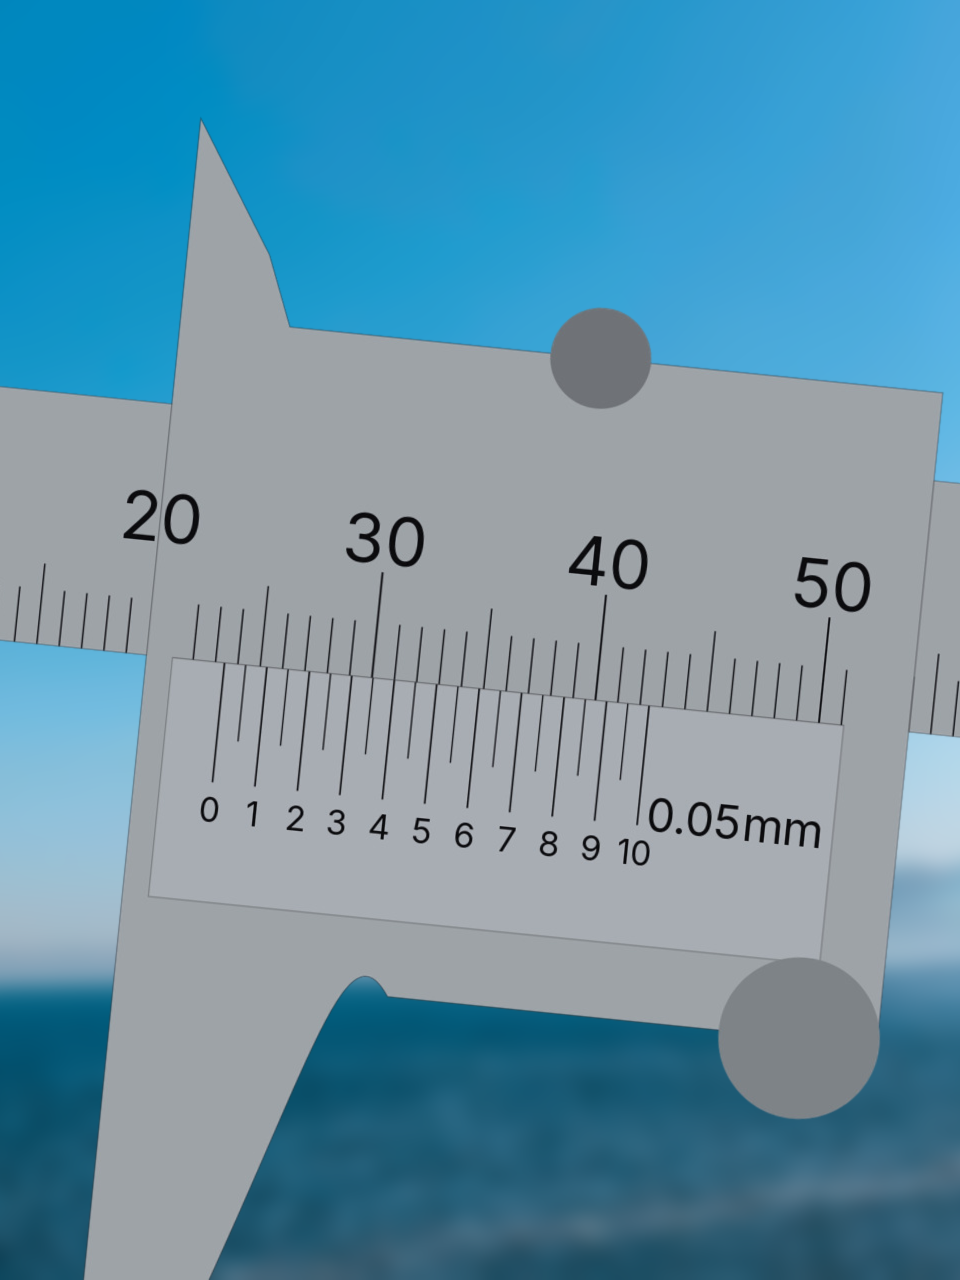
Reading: 23.4 mm
